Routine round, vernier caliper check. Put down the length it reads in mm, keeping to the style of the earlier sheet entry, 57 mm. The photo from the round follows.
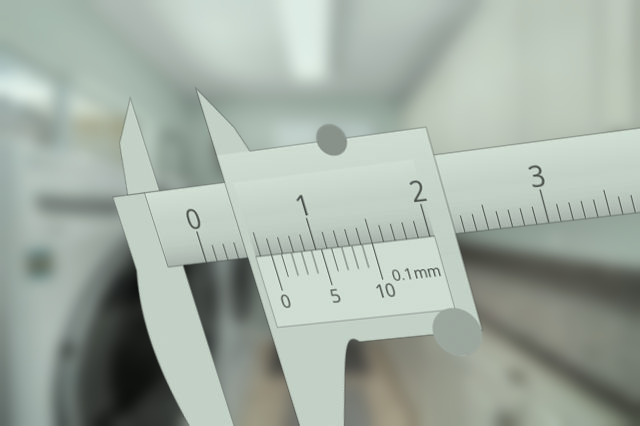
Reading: 6.0 mm
